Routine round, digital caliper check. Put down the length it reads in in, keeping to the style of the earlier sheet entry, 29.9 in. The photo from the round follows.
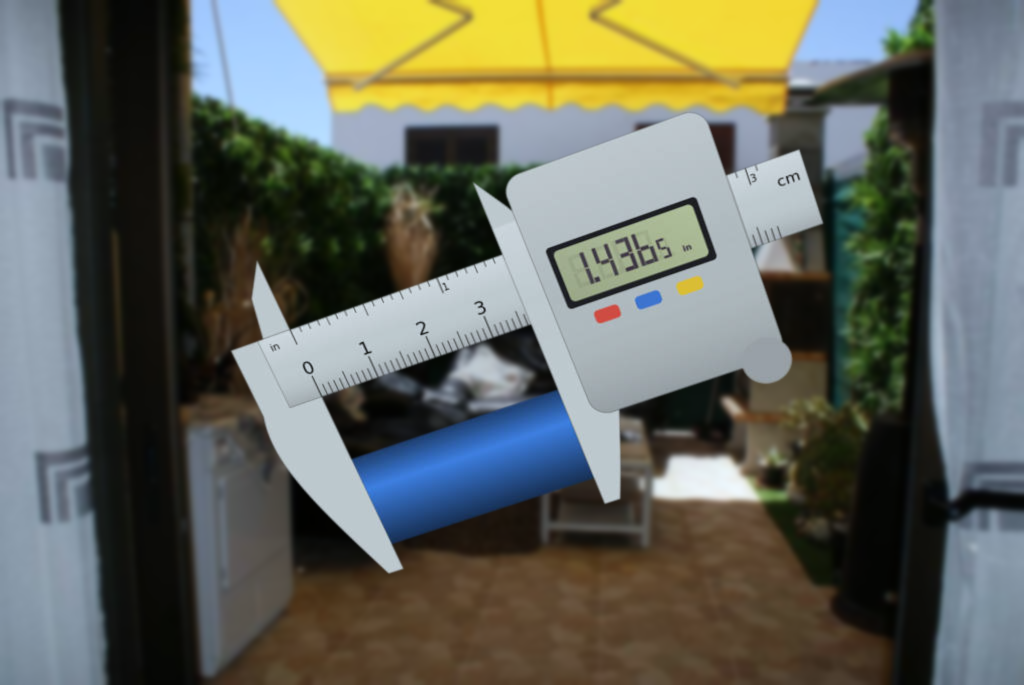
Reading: 1.4365 in
